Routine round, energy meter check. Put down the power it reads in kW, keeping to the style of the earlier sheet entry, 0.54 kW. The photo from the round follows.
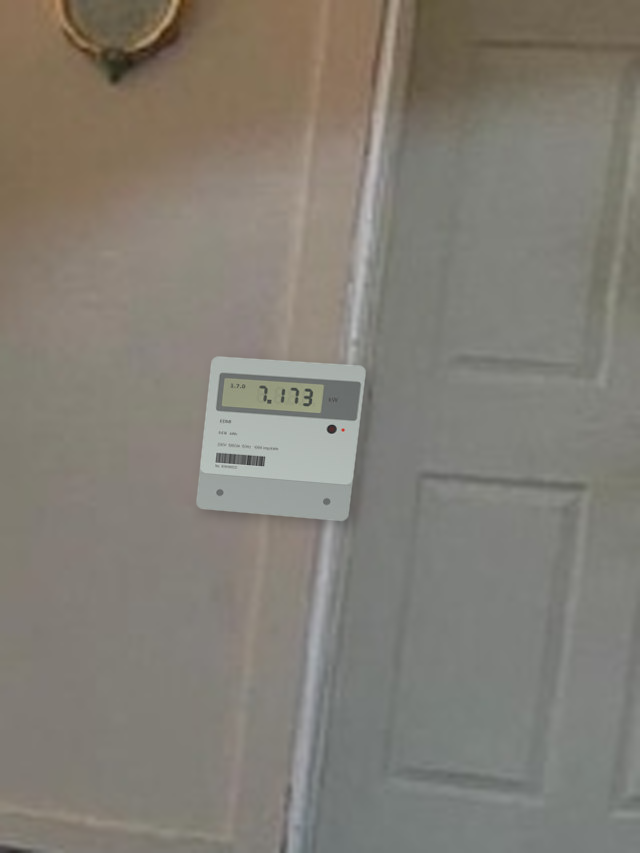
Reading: 7.173 kW
